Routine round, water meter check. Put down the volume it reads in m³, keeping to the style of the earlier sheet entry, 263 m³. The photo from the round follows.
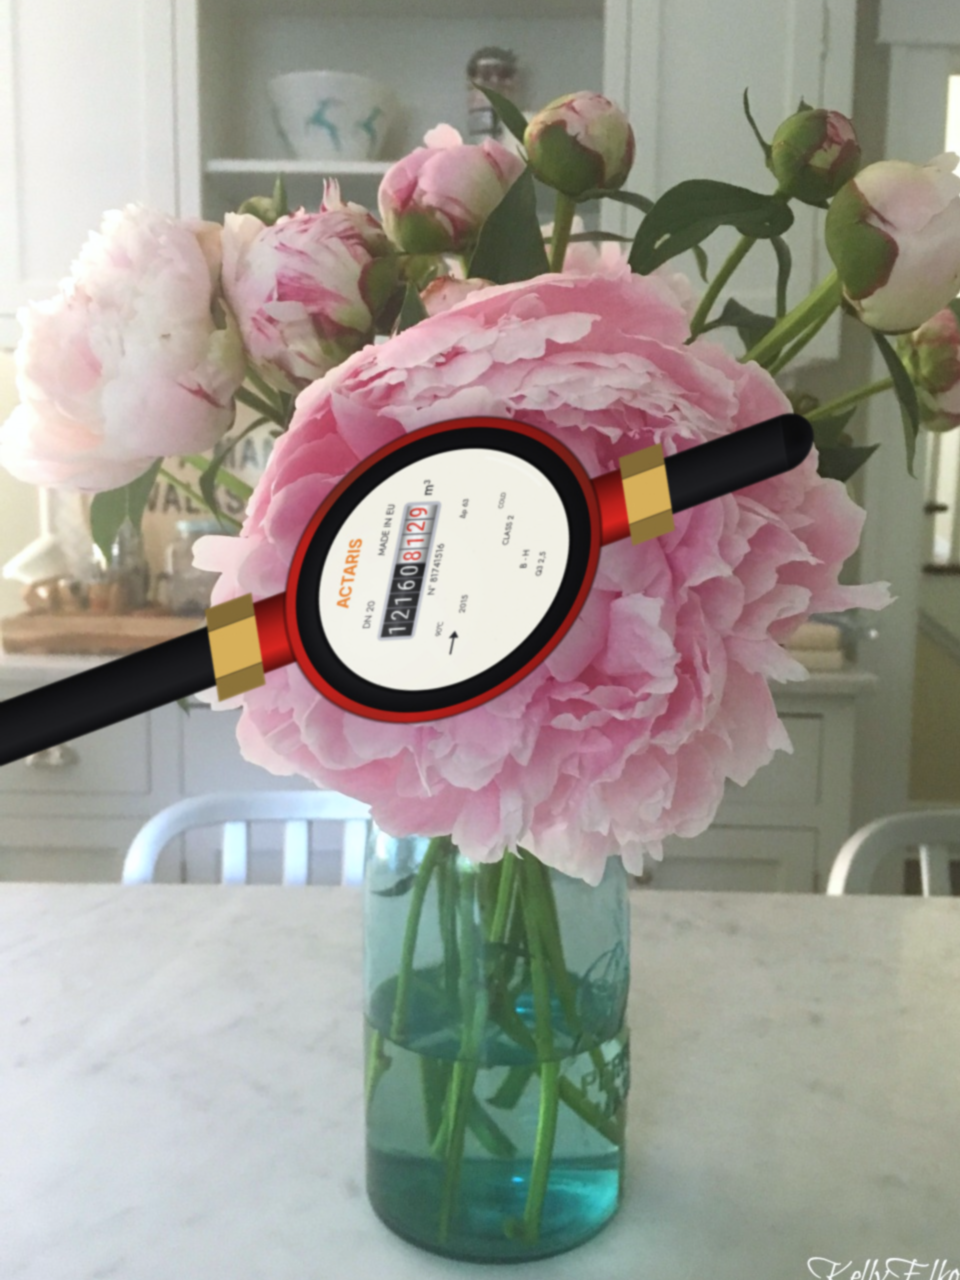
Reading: 12160.8129 m³
